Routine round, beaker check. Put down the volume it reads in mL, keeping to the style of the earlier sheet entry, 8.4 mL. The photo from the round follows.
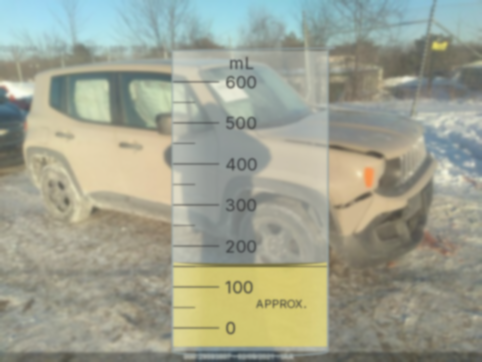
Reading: 150 mL
